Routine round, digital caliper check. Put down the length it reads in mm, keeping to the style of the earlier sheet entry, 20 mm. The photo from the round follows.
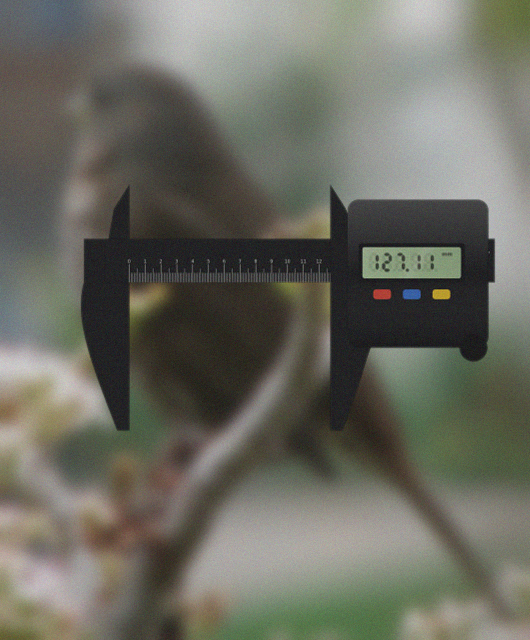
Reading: 127.11 mm
